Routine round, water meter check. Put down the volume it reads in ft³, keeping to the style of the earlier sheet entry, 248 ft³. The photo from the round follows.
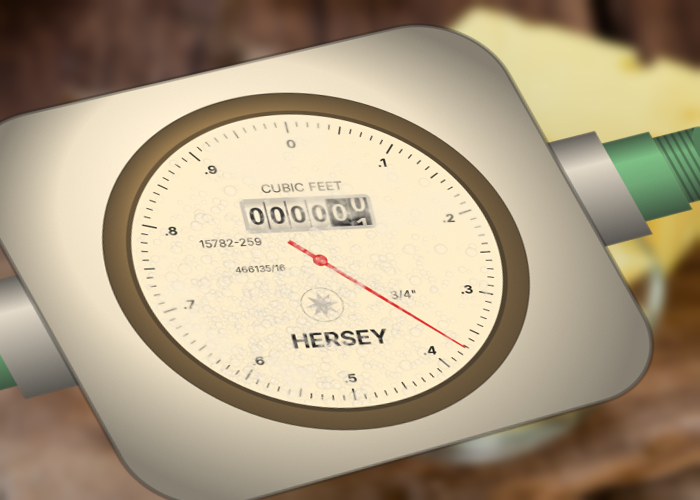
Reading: 0.37 ft³
